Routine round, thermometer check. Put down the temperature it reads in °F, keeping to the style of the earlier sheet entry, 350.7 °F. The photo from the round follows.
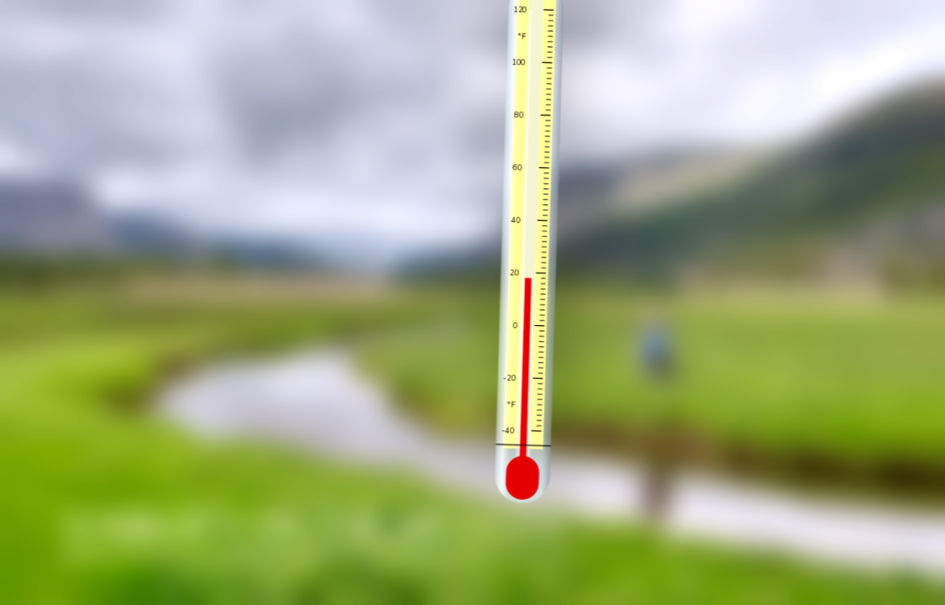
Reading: 18 °F
